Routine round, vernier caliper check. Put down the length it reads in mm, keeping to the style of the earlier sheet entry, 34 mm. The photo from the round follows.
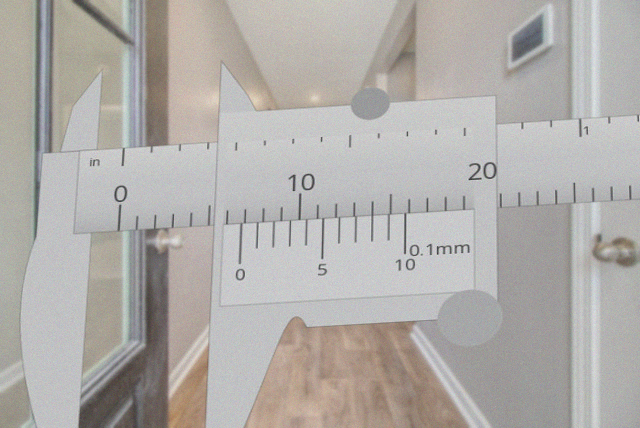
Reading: 6.8 mm
